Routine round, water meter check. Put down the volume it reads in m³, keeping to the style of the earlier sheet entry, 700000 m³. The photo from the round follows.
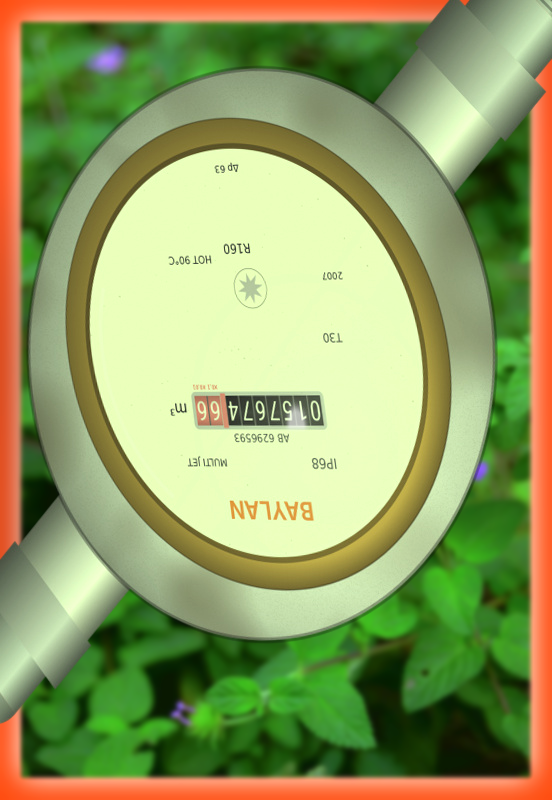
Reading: 157674.66 m³
